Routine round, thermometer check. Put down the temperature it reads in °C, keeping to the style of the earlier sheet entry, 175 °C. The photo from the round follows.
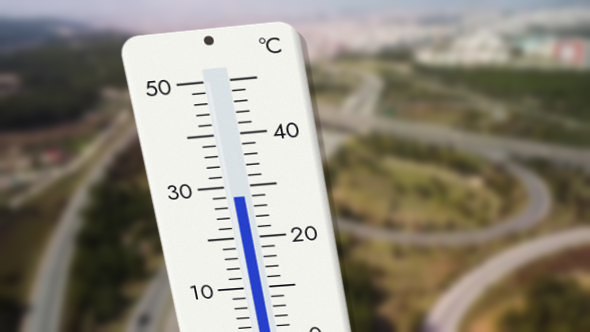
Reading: 28 °C
